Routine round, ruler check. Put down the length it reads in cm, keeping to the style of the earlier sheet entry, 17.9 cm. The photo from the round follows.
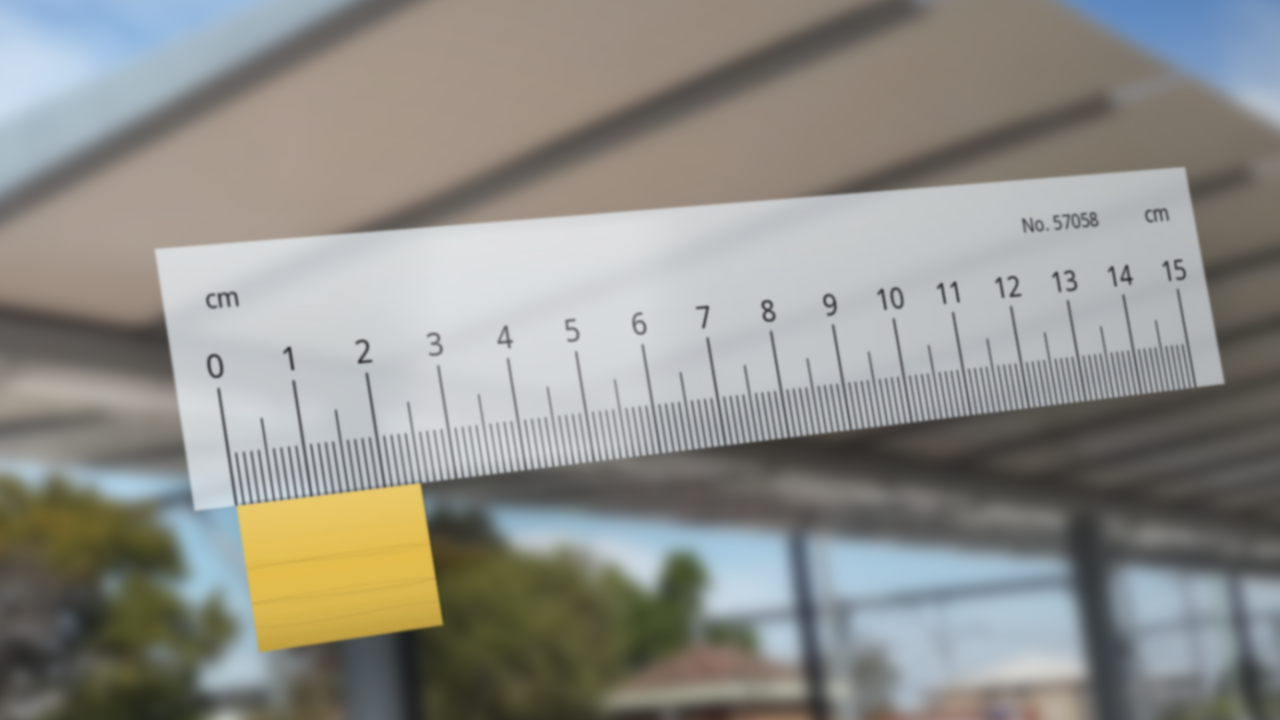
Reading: 2.5 cm
